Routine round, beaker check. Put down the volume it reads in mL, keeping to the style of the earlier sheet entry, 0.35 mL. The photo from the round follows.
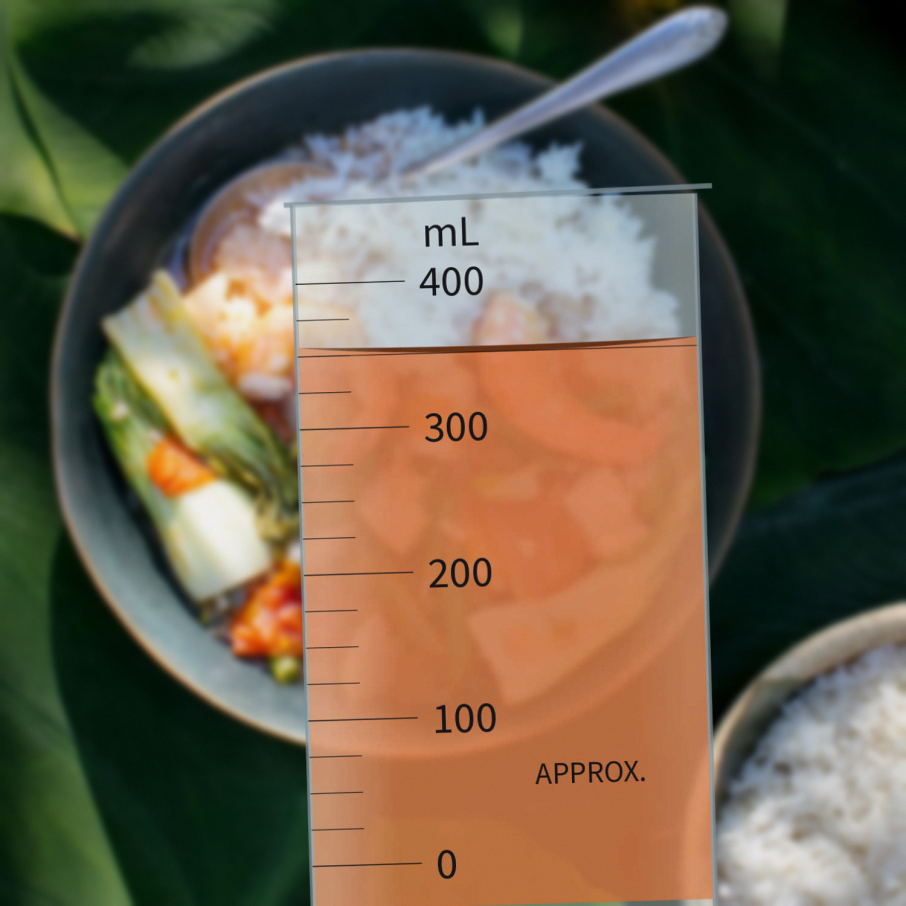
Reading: 350 mL
